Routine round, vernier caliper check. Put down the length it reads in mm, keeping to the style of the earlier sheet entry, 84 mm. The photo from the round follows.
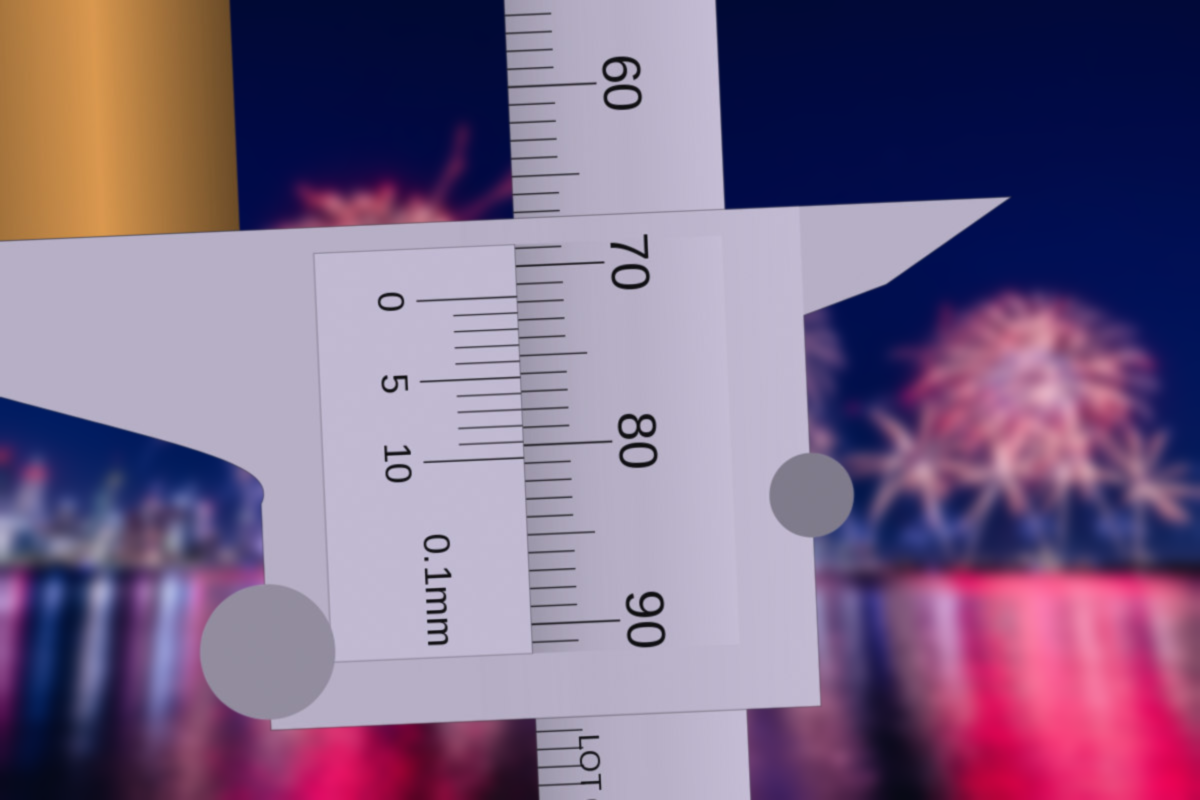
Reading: 71.7 mm
